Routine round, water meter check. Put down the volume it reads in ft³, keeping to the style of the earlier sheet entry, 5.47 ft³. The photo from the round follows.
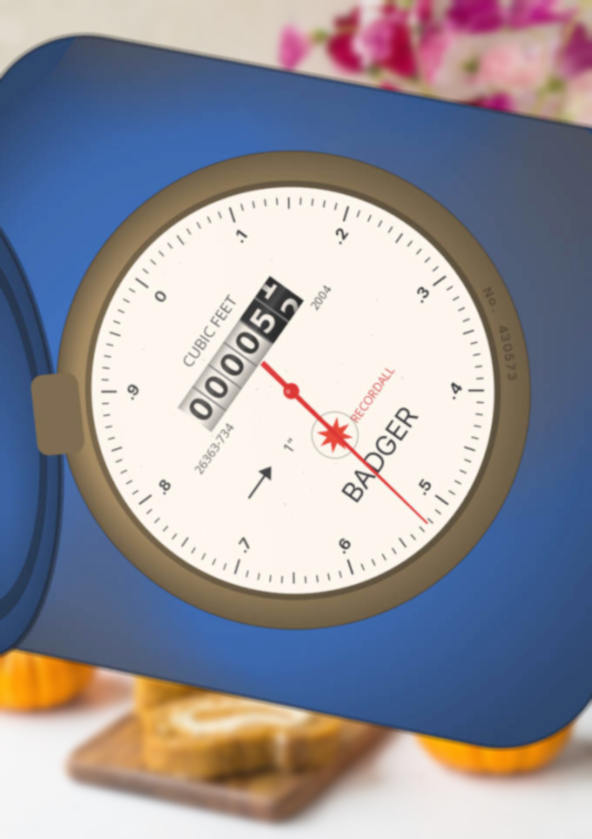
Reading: 51.52 ft³
